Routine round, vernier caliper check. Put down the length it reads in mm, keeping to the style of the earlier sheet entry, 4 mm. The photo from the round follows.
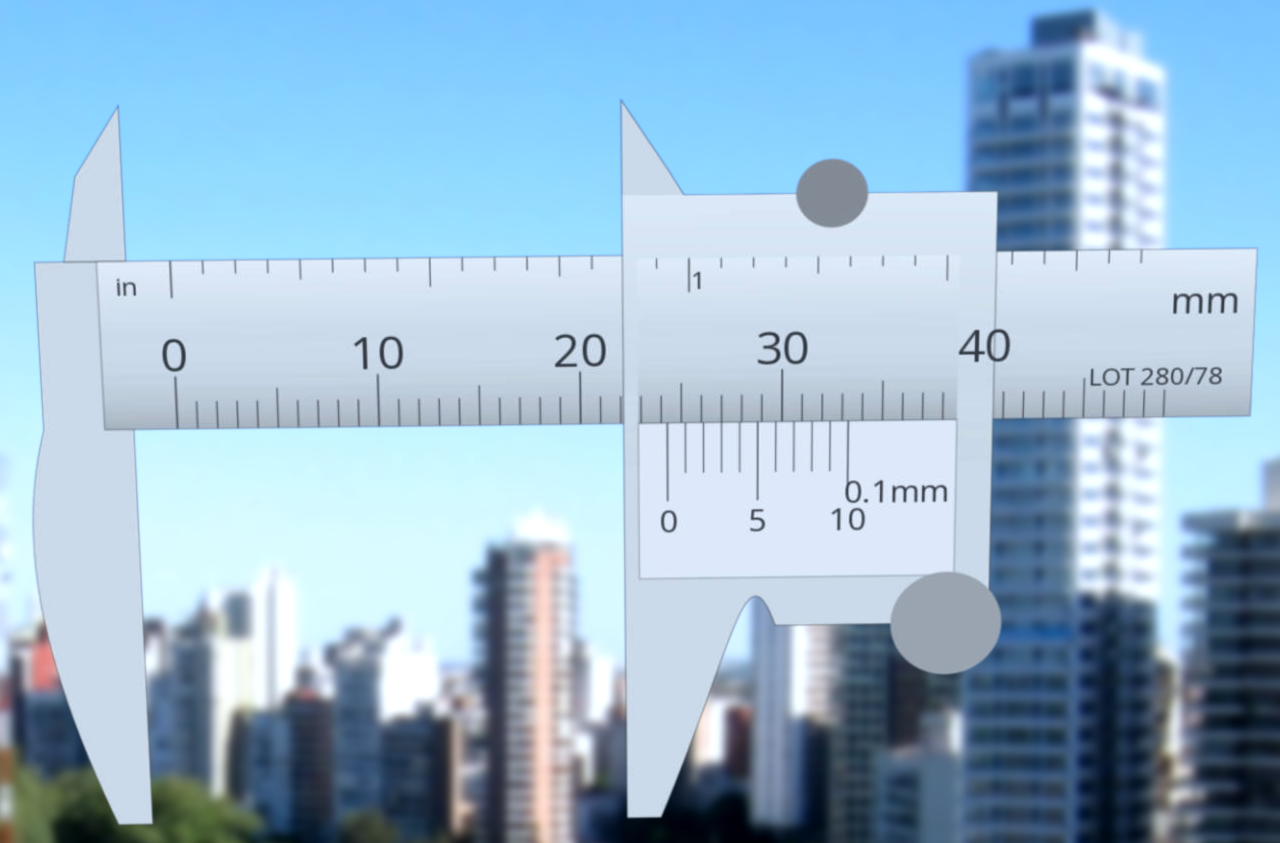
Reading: 24.3 mm
